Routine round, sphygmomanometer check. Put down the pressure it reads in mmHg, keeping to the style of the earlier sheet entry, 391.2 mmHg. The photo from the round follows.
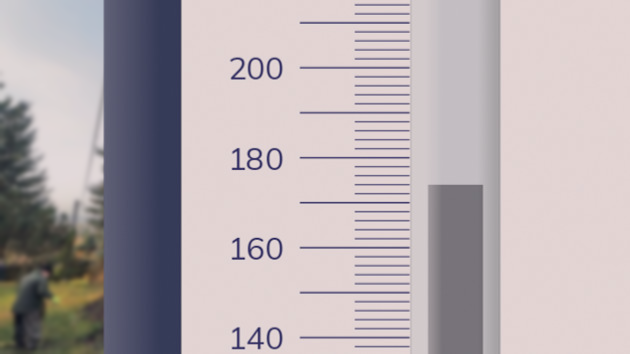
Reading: 174 mmHg
